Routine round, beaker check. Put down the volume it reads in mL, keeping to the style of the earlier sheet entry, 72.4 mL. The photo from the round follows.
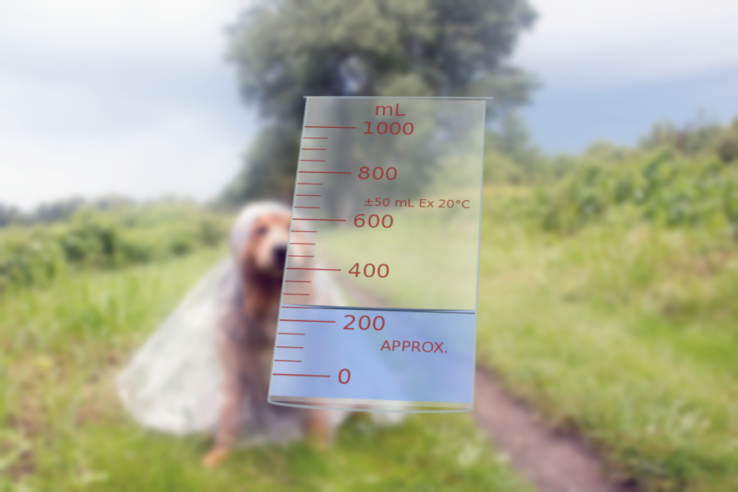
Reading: 250 mL
